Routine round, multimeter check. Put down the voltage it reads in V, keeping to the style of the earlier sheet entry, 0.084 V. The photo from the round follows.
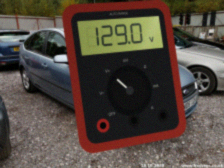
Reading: 129.0 V
